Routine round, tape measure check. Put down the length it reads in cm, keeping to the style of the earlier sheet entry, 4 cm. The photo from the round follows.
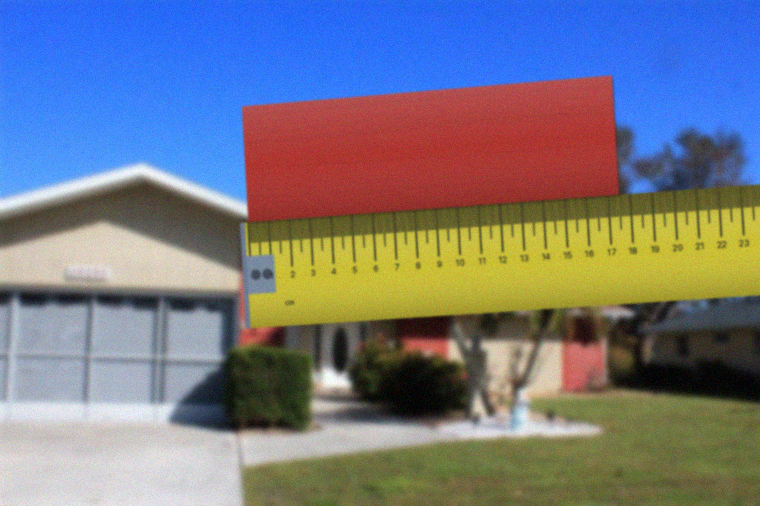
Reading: 17.5 cm
